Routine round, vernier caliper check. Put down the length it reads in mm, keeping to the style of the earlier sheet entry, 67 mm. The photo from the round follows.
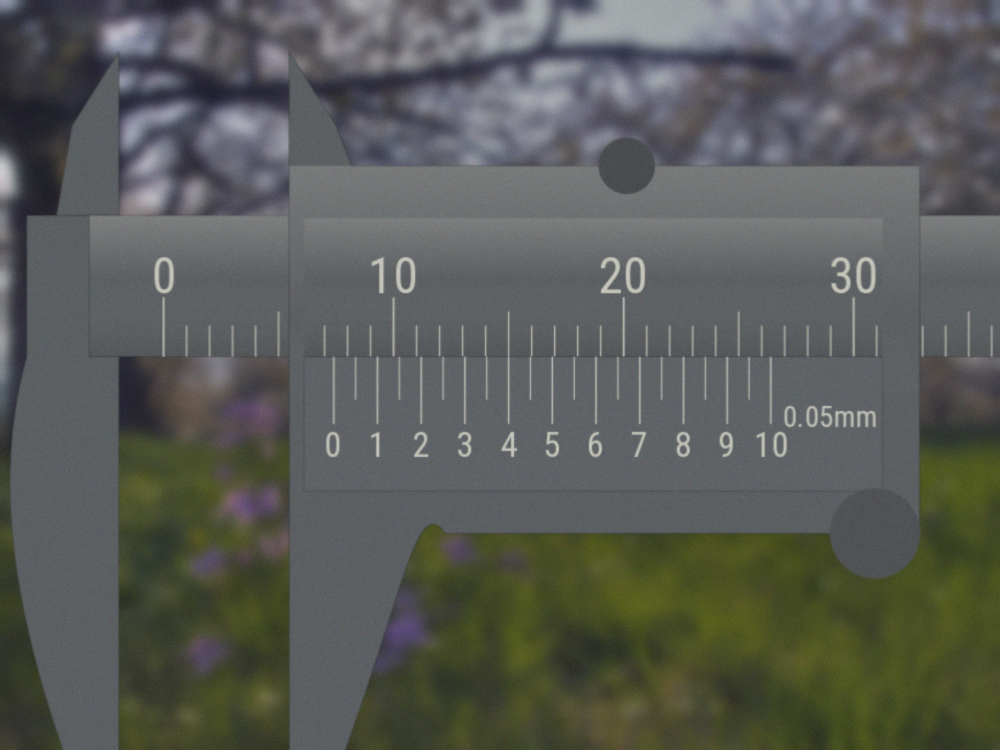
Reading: 7.4 mm
